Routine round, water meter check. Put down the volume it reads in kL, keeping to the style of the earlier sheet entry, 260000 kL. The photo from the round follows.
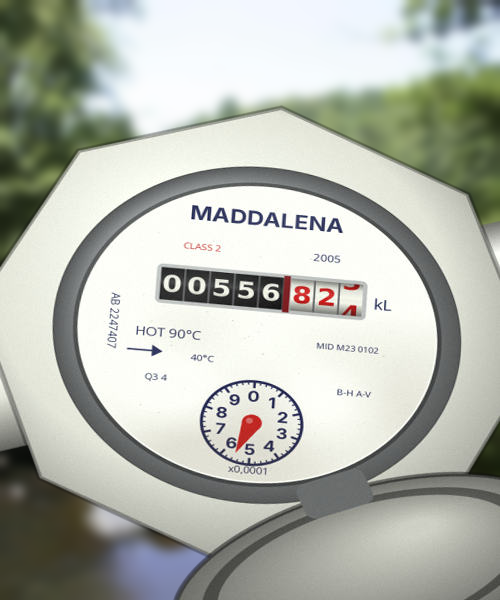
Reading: 556.8235 kL
